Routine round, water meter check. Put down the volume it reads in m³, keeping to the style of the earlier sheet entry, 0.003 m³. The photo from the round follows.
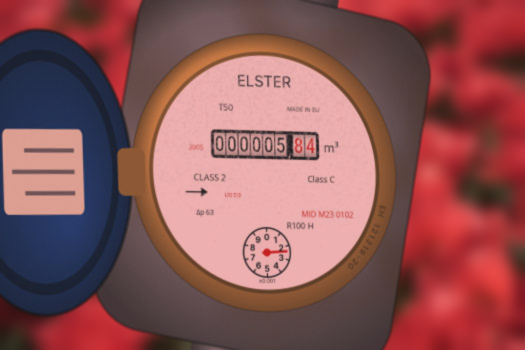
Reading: 5.842 m³
